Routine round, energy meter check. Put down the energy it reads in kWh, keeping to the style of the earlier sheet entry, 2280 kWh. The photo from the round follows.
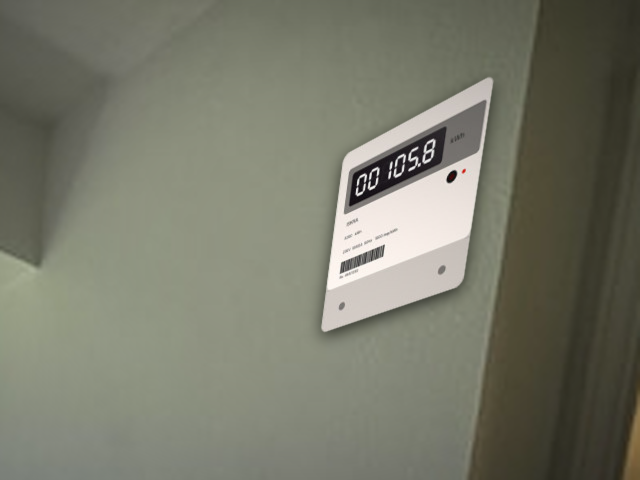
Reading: 105.8 kWh
